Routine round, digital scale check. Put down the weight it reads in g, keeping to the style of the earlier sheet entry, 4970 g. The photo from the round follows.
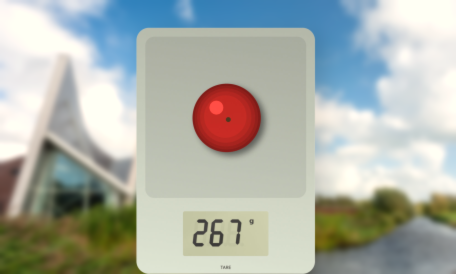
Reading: 267 g
